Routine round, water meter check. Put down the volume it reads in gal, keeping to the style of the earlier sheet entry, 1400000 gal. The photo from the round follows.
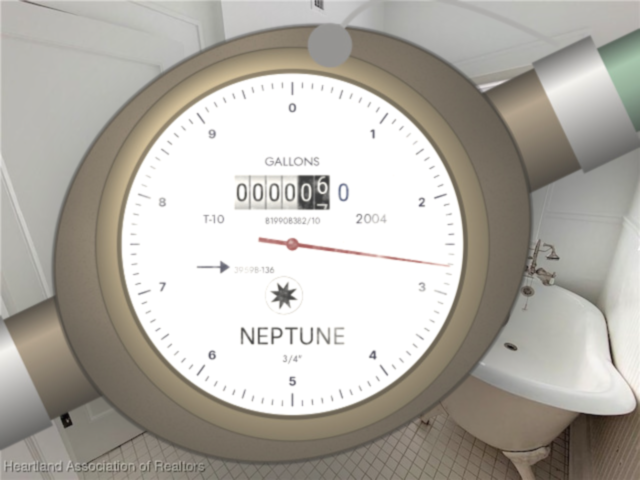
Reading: 62.7 gal
